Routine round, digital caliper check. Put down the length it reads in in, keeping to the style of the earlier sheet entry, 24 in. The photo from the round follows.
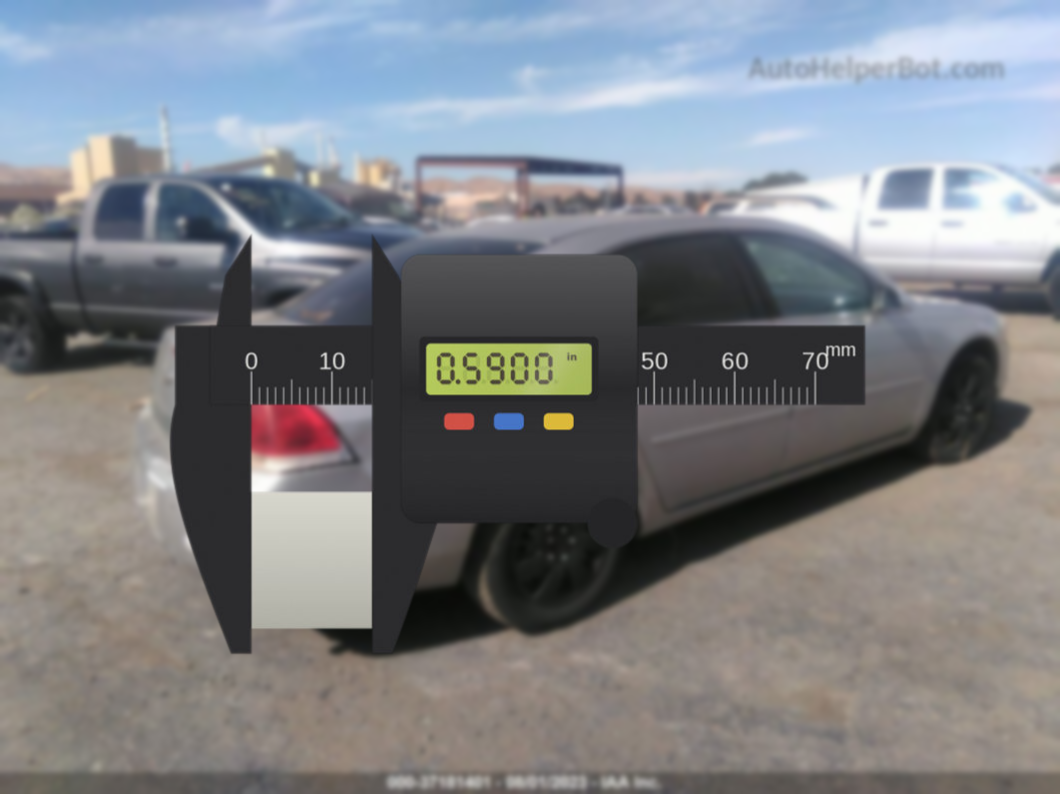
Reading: 0.5900 in
